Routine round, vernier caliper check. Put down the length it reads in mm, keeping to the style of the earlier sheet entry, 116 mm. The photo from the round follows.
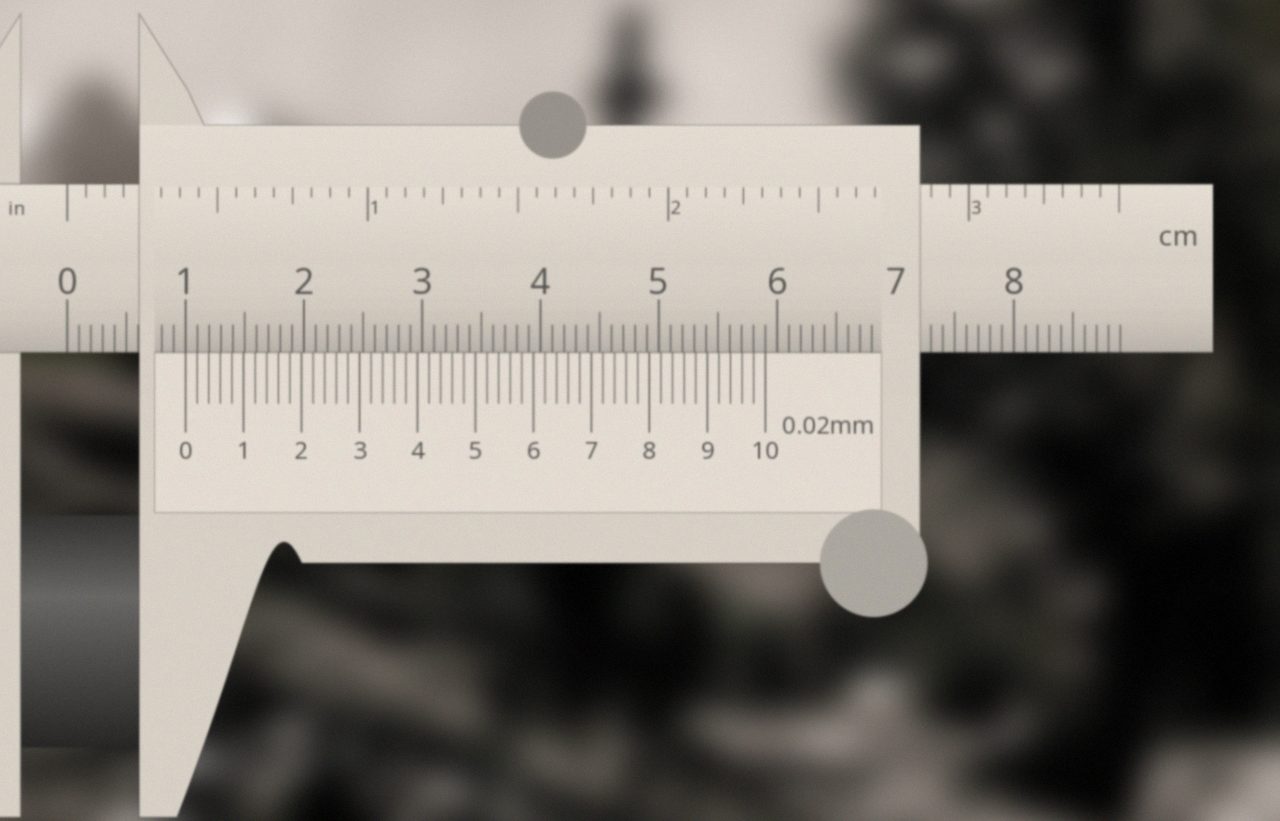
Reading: 10.0 mm
